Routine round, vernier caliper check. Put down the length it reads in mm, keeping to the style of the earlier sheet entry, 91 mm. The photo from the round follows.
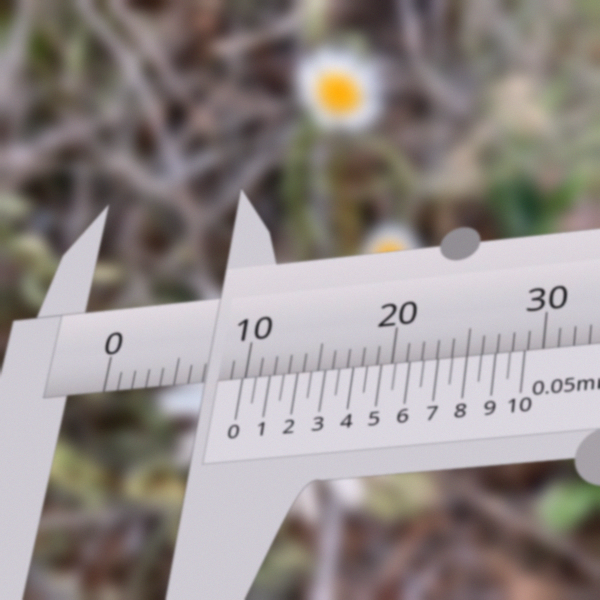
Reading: 9.8 mm
